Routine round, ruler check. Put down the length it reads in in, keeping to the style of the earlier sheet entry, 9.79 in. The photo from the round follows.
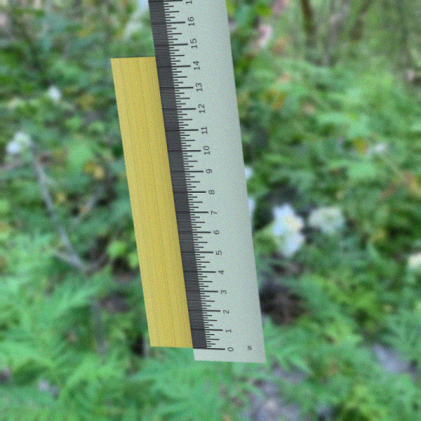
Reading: 14.5 in
